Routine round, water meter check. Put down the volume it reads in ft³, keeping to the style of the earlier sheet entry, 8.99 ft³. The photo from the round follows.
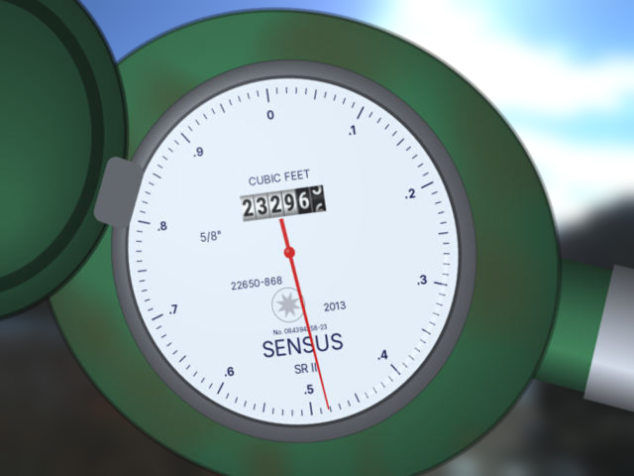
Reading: 232965.48 ft³
